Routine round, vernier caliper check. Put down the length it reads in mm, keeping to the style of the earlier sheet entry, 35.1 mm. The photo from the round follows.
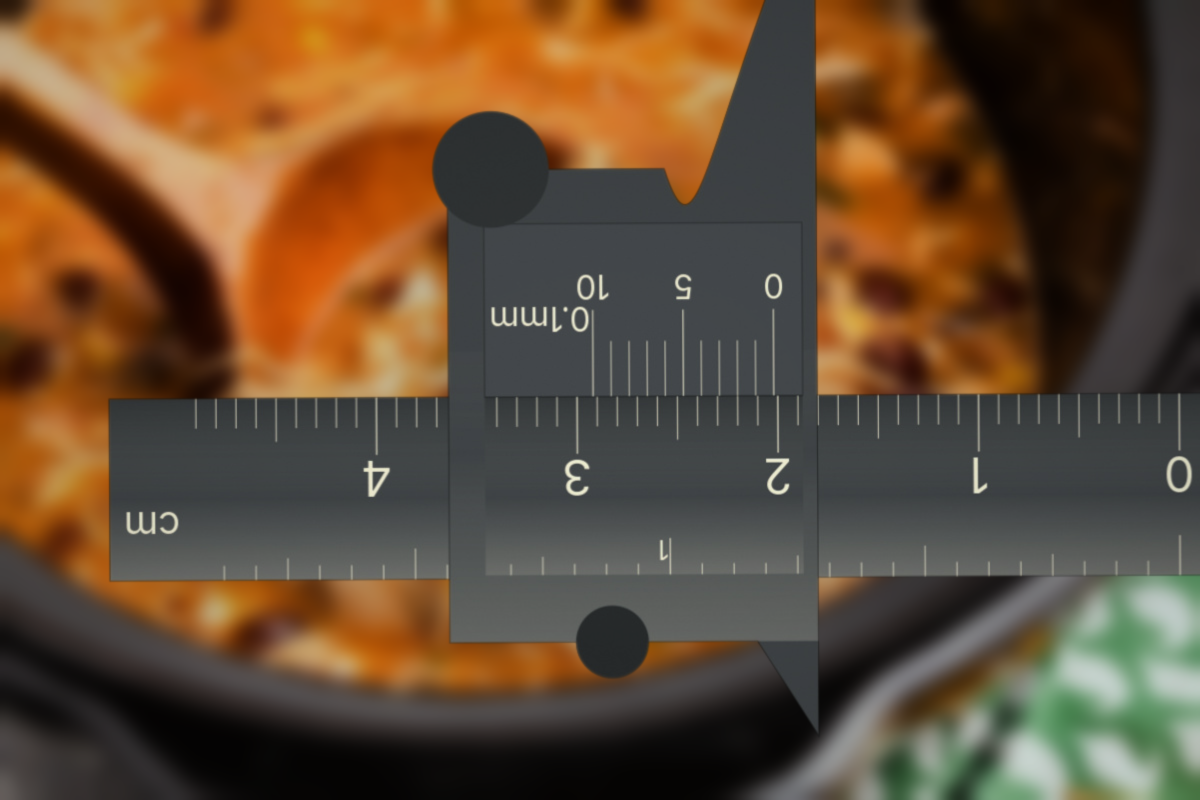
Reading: 20.2 mm
